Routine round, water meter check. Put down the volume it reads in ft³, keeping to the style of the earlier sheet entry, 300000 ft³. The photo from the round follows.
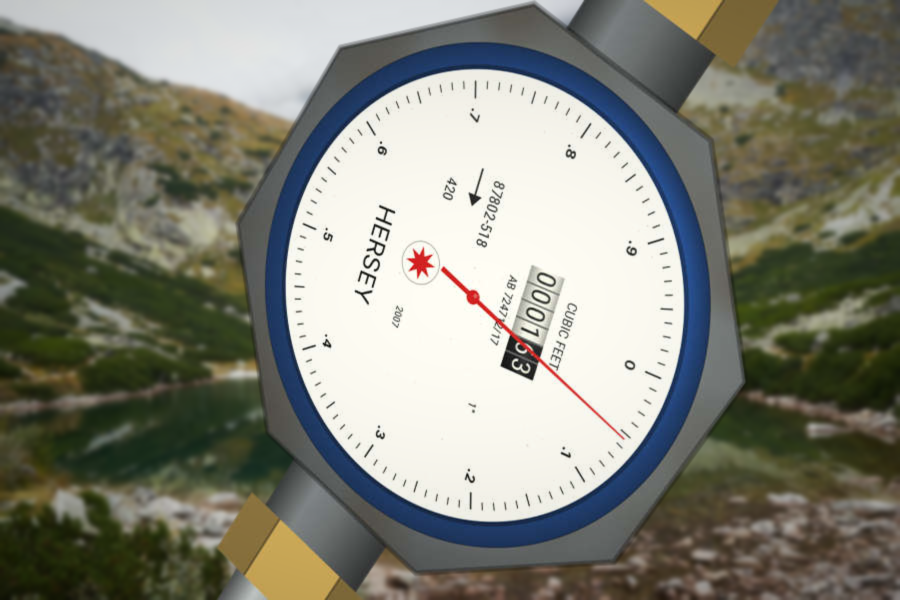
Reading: 163.05 ft³
